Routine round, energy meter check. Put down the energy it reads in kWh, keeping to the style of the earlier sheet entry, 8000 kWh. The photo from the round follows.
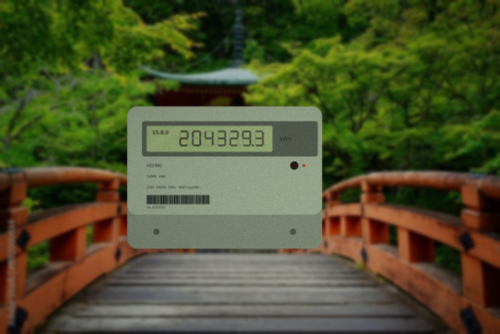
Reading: 204329.3 kWh
